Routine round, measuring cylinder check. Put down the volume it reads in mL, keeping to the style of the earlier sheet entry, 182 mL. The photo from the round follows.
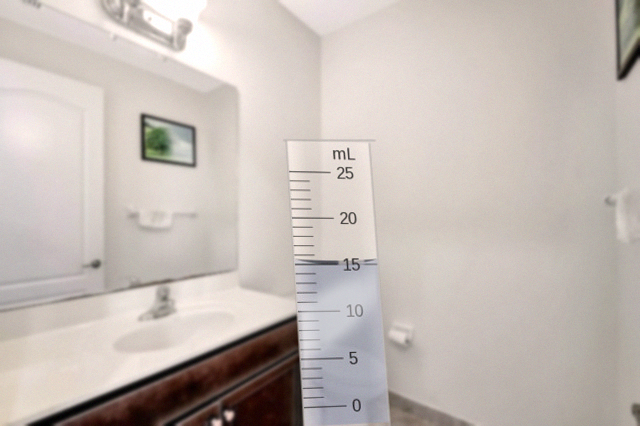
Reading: 15 mL
